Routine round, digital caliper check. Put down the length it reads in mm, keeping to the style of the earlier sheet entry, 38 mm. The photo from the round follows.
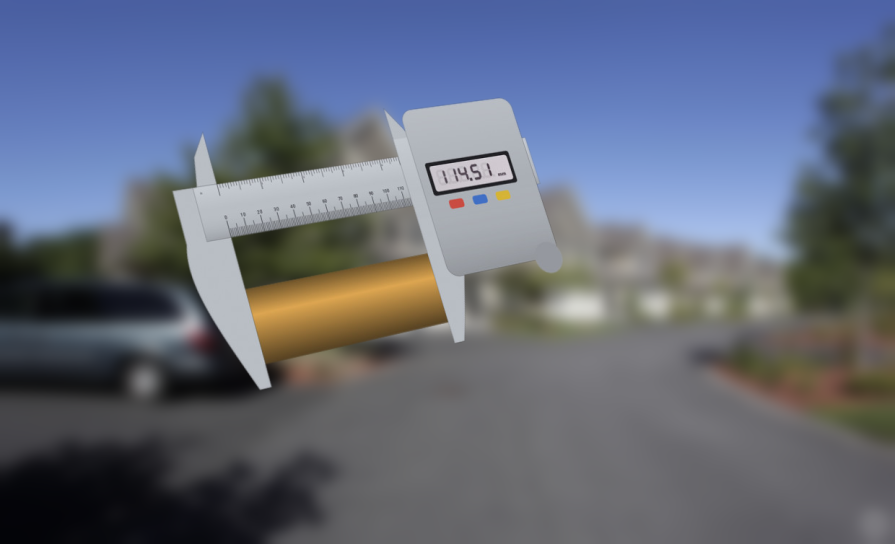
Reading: 114.51 mm
